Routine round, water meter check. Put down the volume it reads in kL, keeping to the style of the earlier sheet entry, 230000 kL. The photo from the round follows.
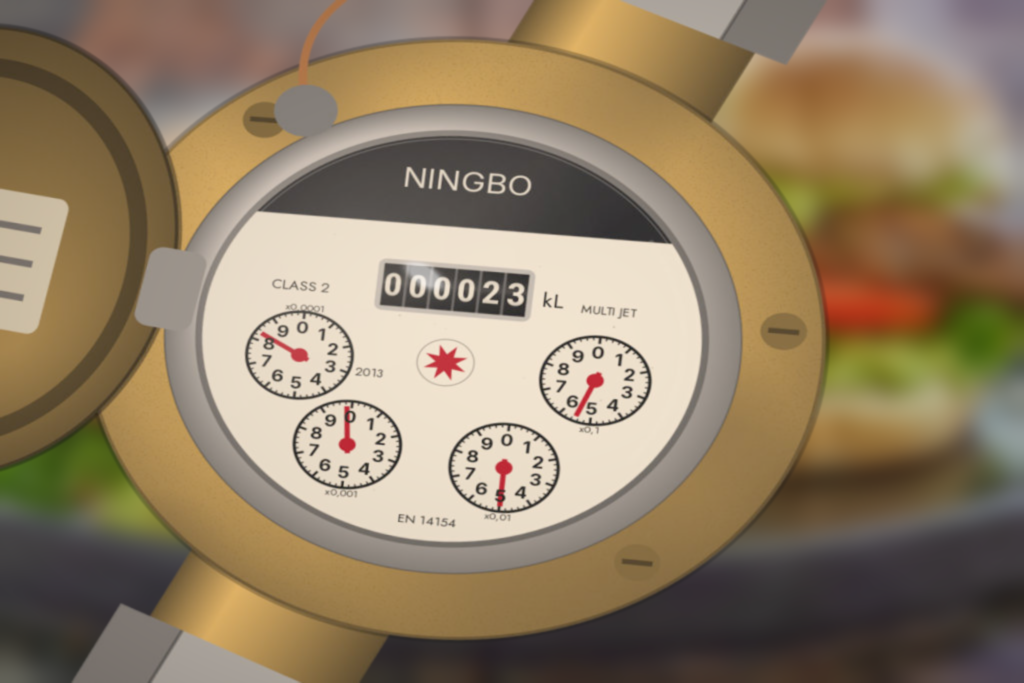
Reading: 23.5498 kL
